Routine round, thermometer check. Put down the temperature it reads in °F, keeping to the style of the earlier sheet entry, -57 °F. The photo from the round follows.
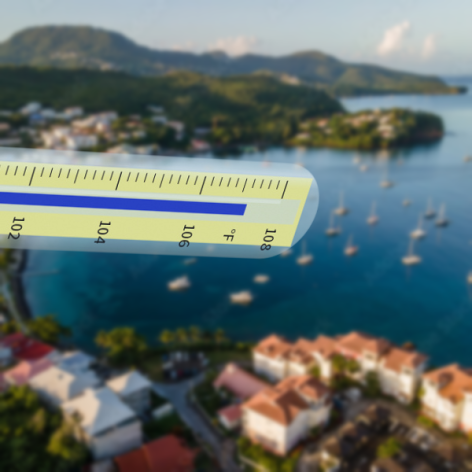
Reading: 107.2 °F
